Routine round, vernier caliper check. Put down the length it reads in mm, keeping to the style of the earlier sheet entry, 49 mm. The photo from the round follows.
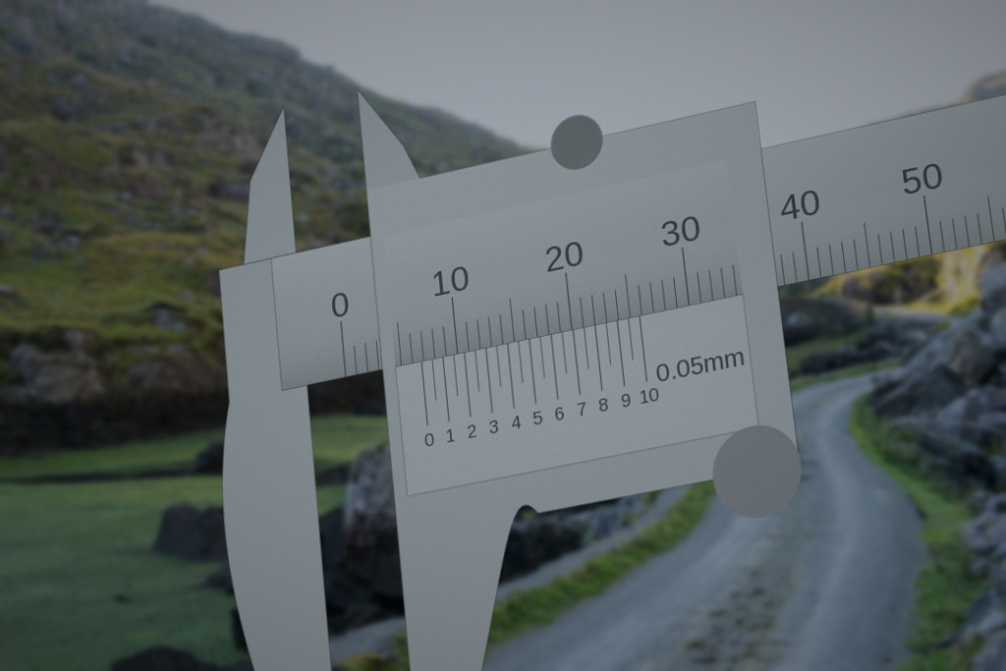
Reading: 6.8 mm
